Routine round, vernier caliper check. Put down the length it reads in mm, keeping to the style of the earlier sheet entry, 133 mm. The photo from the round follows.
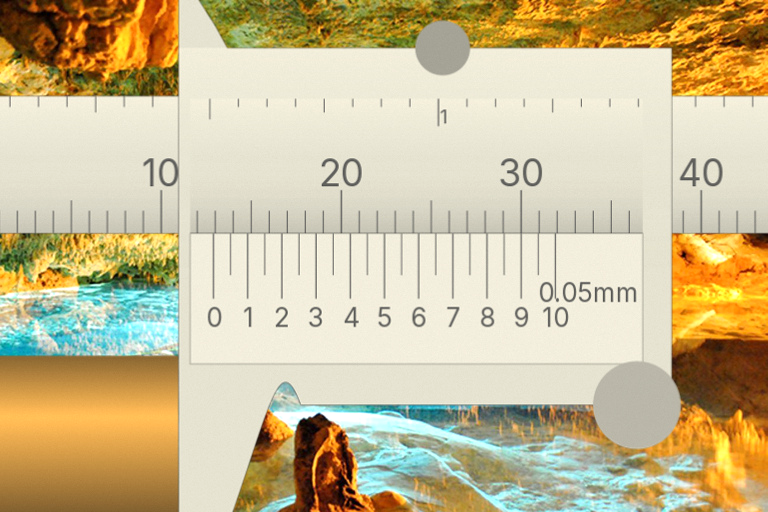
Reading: 12.9 mm
